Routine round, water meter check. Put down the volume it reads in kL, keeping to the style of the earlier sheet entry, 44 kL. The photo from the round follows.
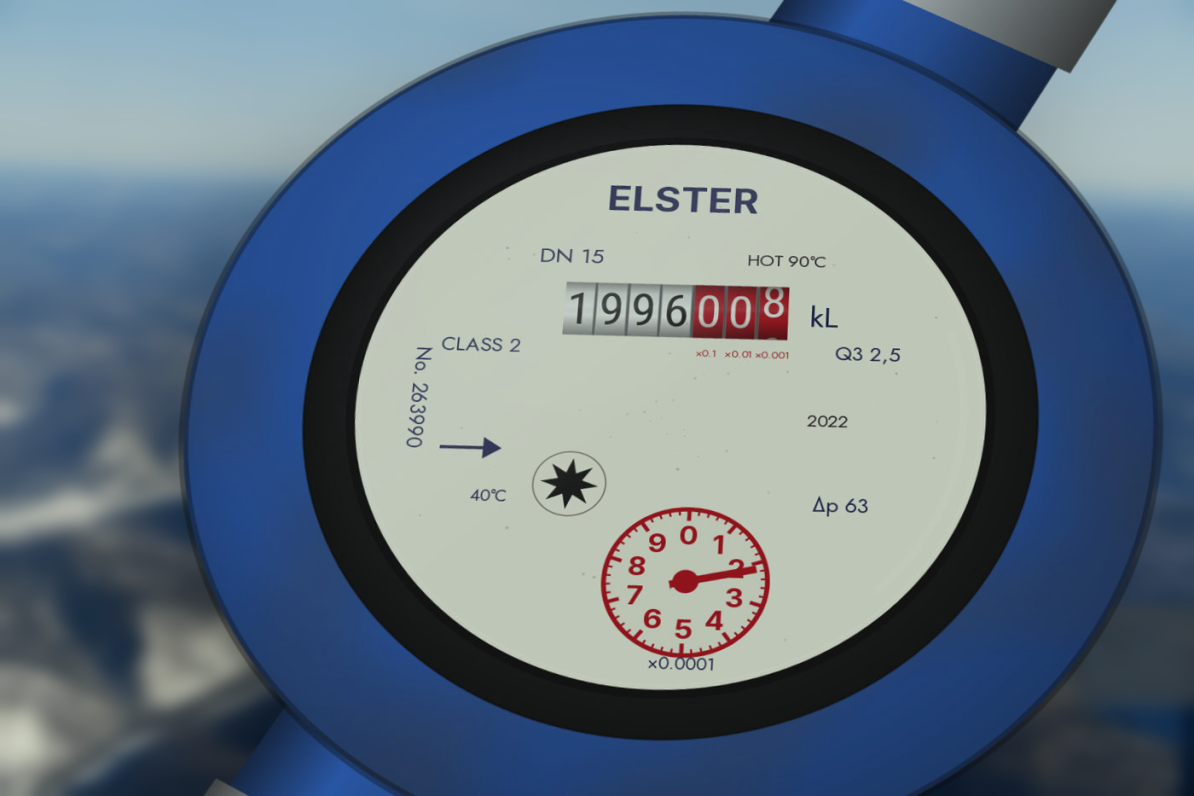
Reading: 1996.0082 kL
